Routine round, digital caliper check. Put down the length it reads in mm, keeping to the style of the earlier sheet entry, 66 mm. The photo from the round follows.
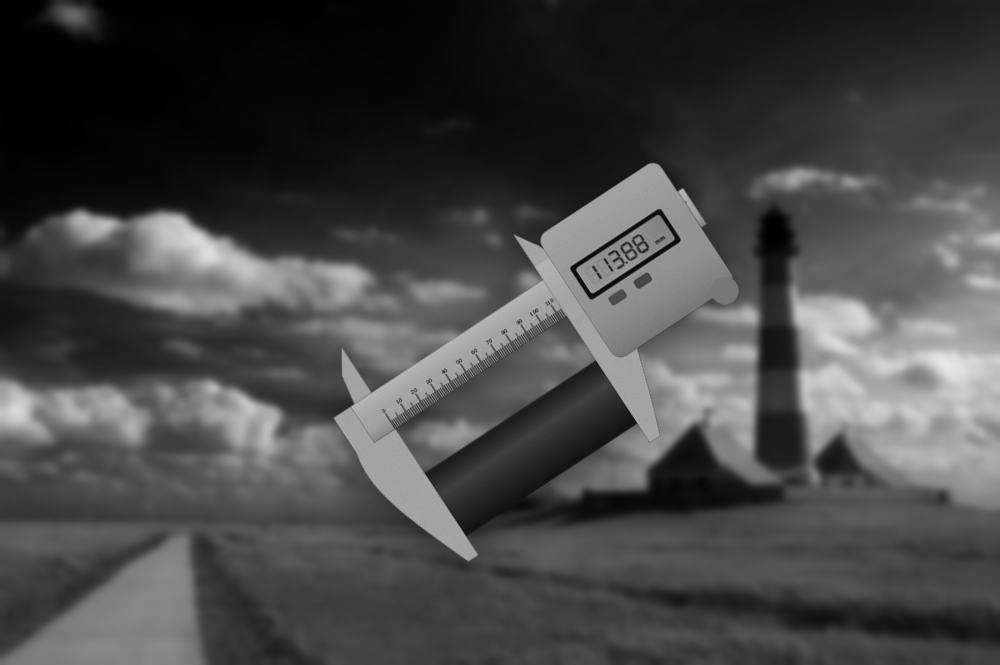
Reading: 113.88 mm
